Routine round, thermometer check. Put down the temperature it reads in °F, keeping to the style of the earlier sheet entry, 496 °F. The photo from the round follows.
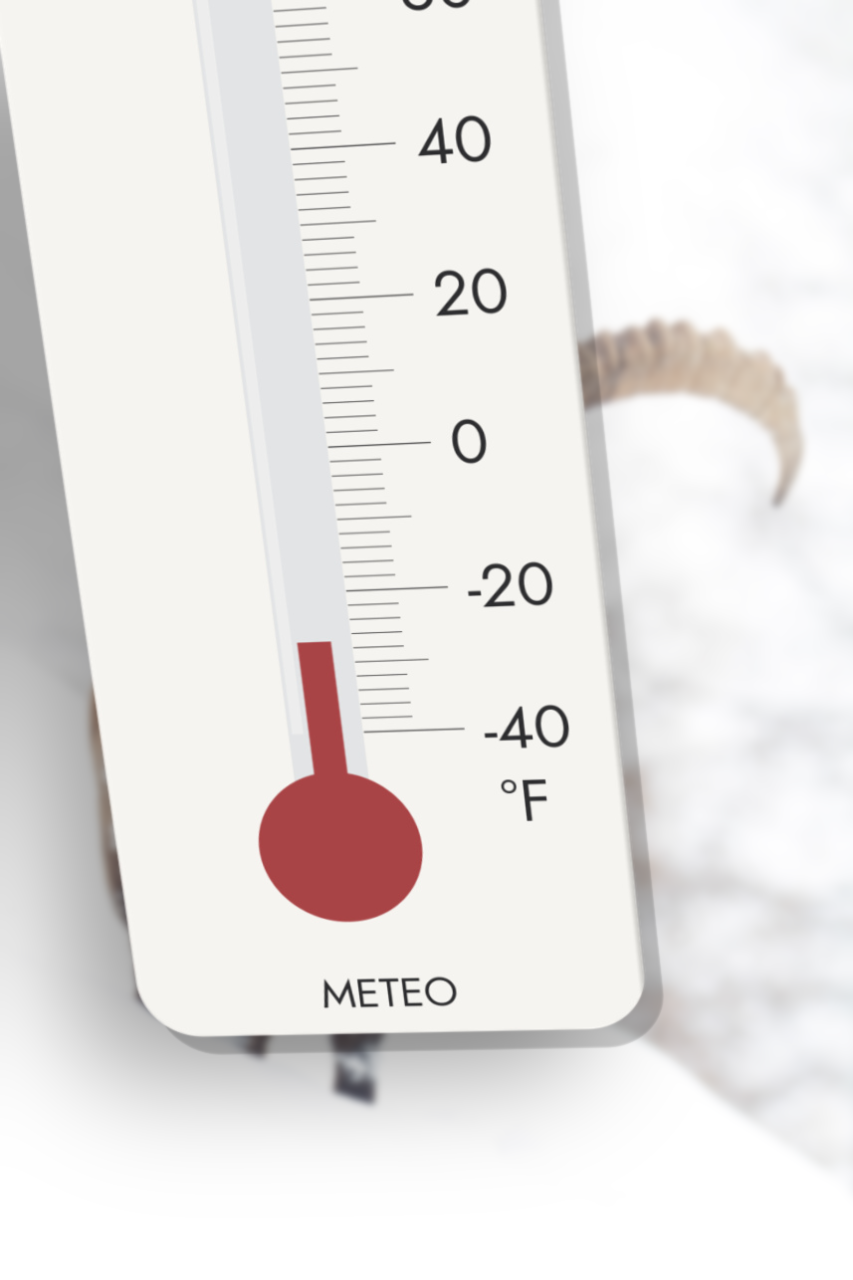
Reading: -27 °F
